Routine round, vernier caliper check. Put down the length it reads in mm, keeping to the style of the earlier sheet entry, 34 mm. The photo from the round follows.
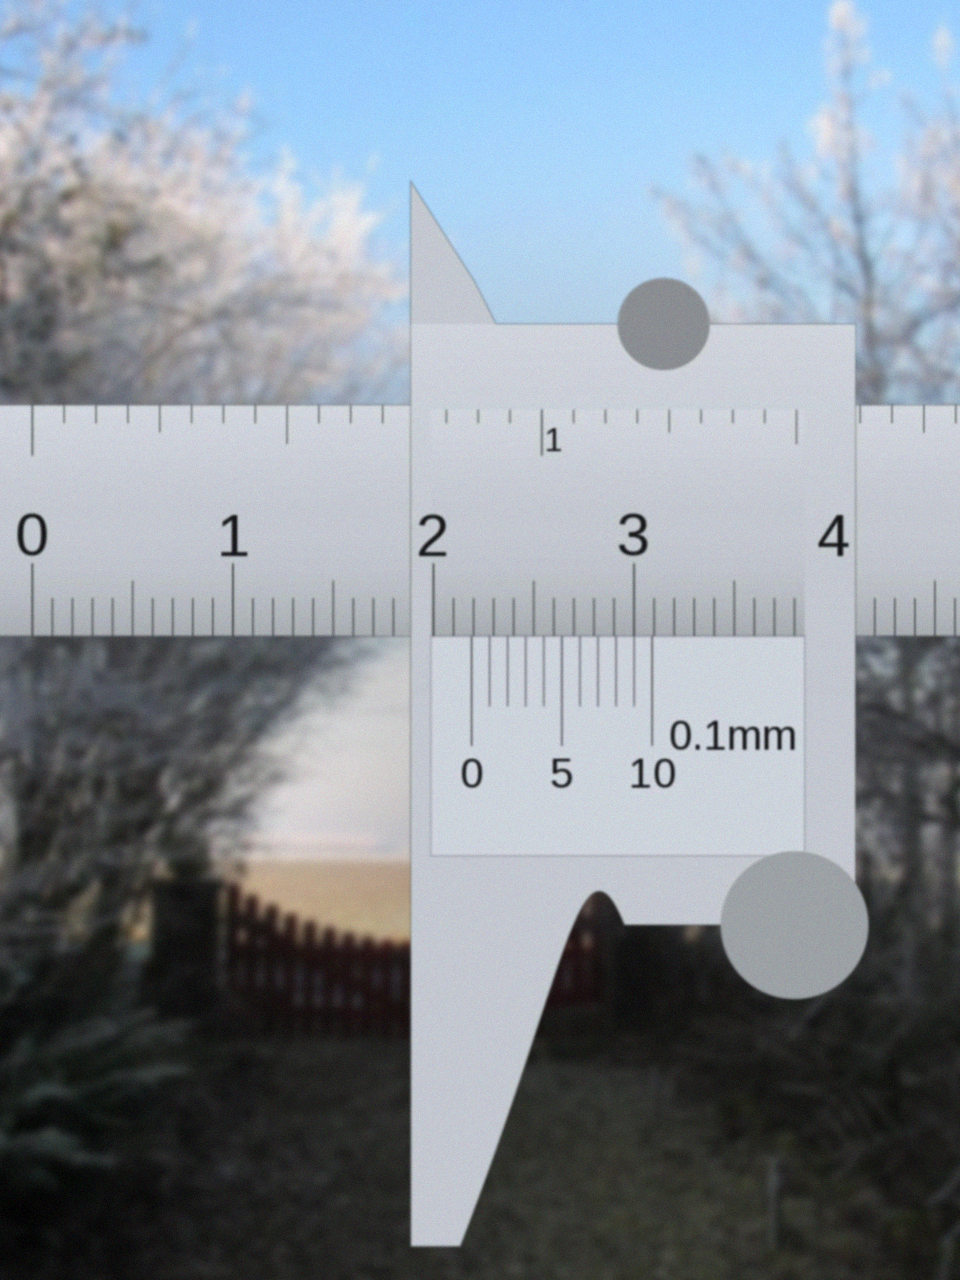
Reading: 21.9 mm
